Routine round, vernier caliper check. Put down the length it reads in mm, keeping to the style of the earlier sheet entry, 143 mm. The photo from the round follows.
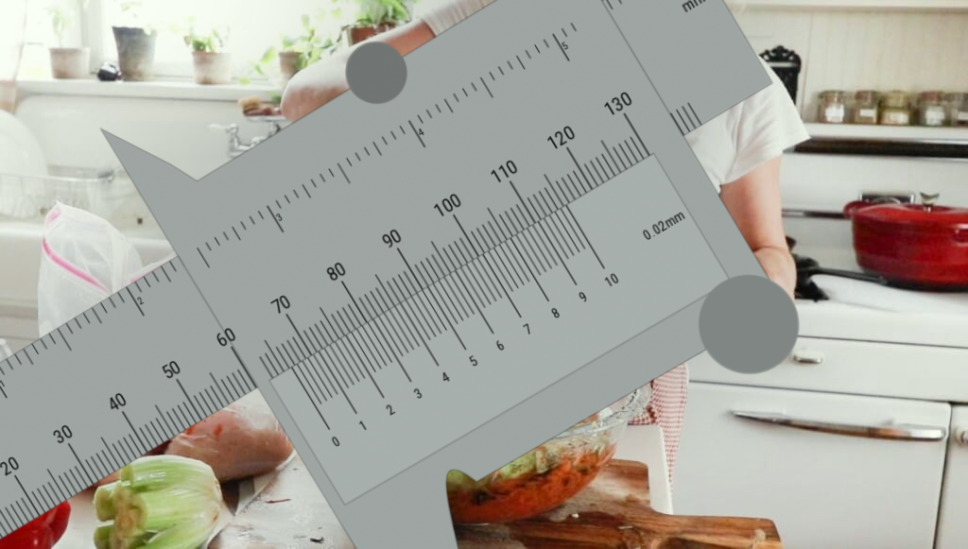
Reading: 66.4 mm
